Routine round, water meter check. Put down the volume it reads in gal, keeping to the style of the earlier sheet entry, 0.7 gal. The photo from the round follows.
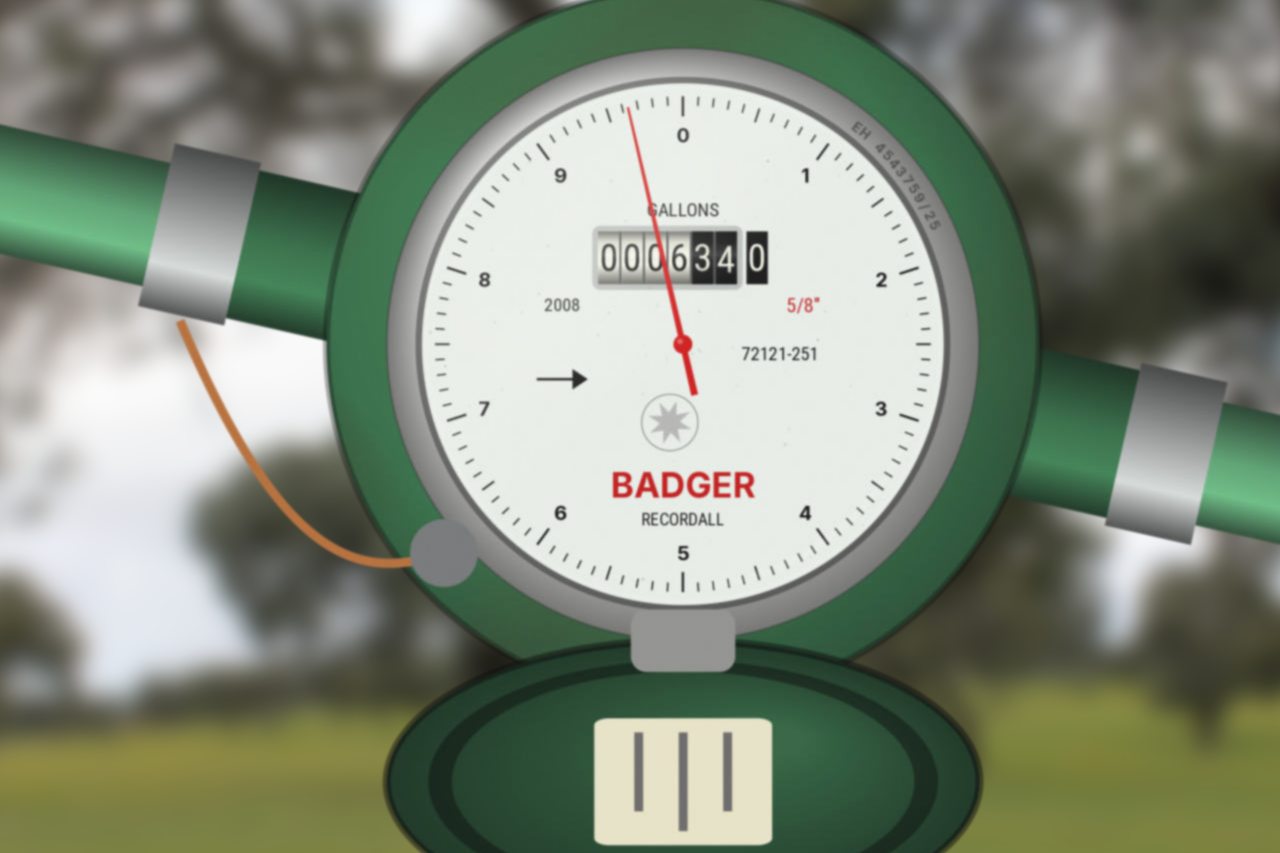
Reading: 6339.6 gal
